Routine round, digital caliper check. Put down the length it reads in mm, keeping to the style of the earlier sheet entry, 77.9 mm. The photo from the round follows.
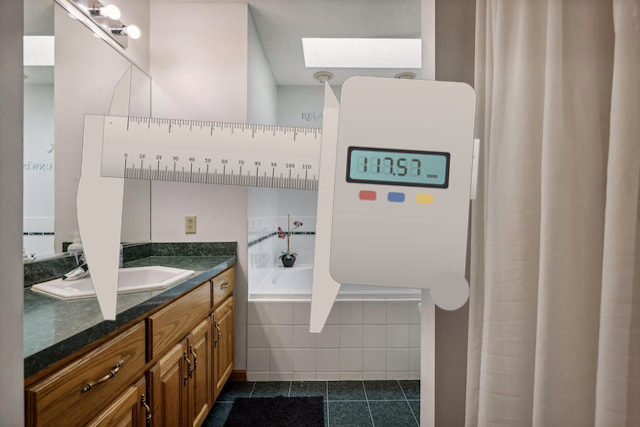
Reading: 117.57 mm
